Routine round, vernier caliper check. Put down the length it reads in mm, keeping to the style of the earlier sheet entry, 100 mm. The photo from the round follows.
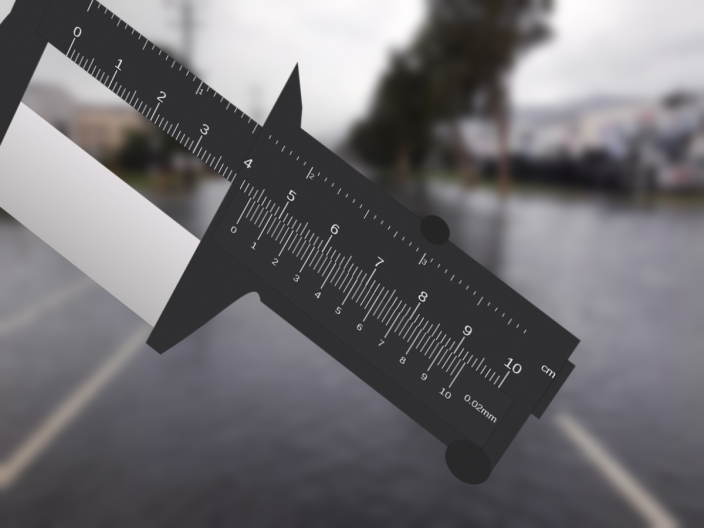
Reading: 43.6 mm
